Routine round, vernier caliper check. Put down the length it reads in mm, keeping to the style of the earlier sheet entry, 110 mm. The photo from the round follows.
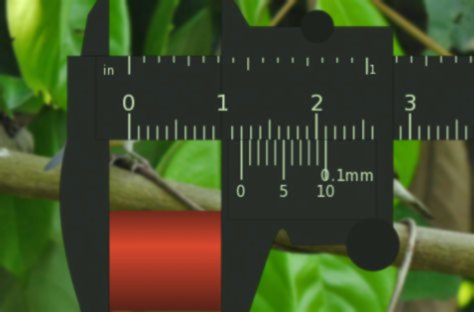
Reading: 12.0 mm
